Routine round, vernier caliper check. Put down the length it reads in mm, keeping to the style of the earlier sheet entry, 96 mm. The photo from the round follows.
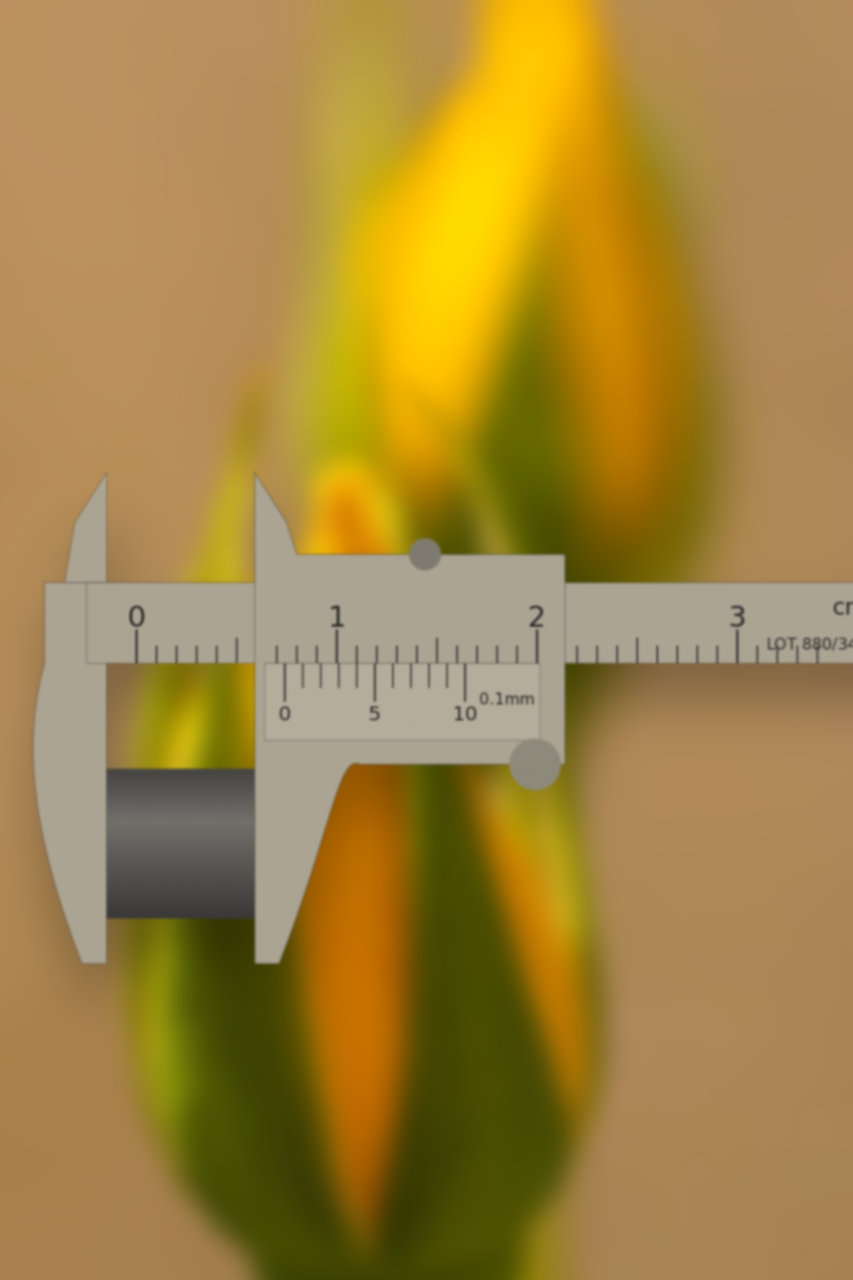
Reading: 7.4 mm
